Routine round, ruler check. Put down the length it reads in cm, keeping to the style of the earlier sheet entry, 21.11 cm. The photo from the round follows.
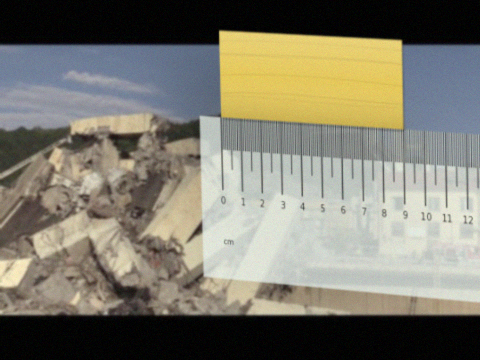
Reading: 9 cm
